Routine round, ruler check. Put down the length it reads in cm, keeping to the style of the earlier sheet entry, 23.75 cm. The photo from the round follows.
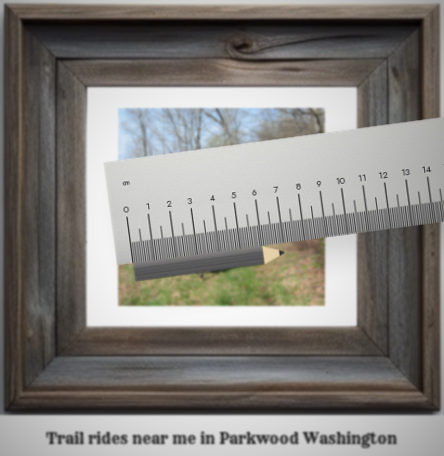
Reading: 7 cm
